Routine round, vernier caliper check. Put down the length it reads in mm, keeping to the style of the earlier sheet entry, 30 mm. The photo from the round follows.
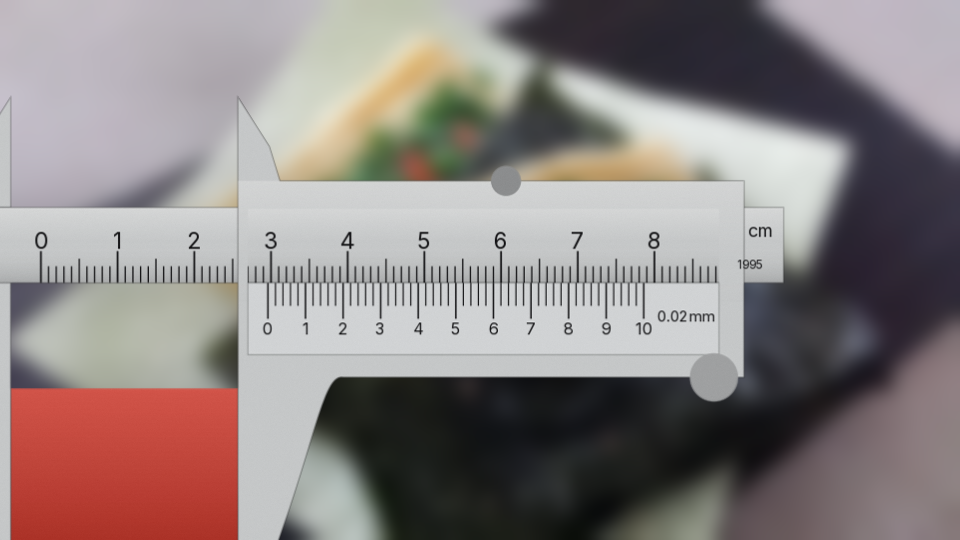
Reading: 29.6 mm
